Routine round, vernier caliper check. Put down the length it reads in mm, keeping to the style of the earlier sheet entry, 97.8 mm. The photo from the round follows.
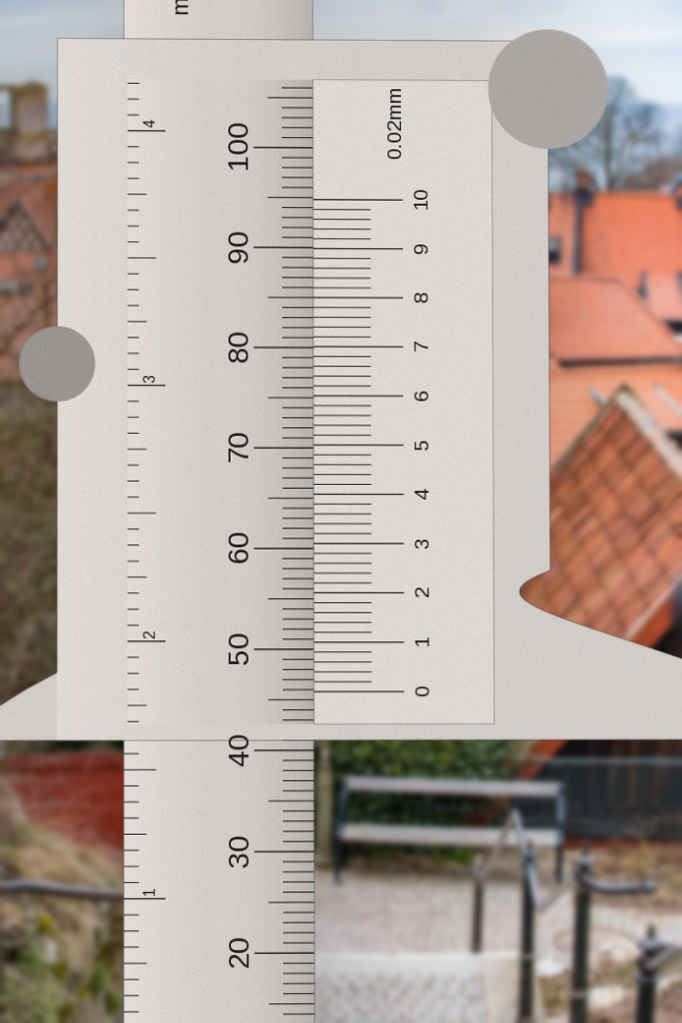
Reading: 45.8 mm
